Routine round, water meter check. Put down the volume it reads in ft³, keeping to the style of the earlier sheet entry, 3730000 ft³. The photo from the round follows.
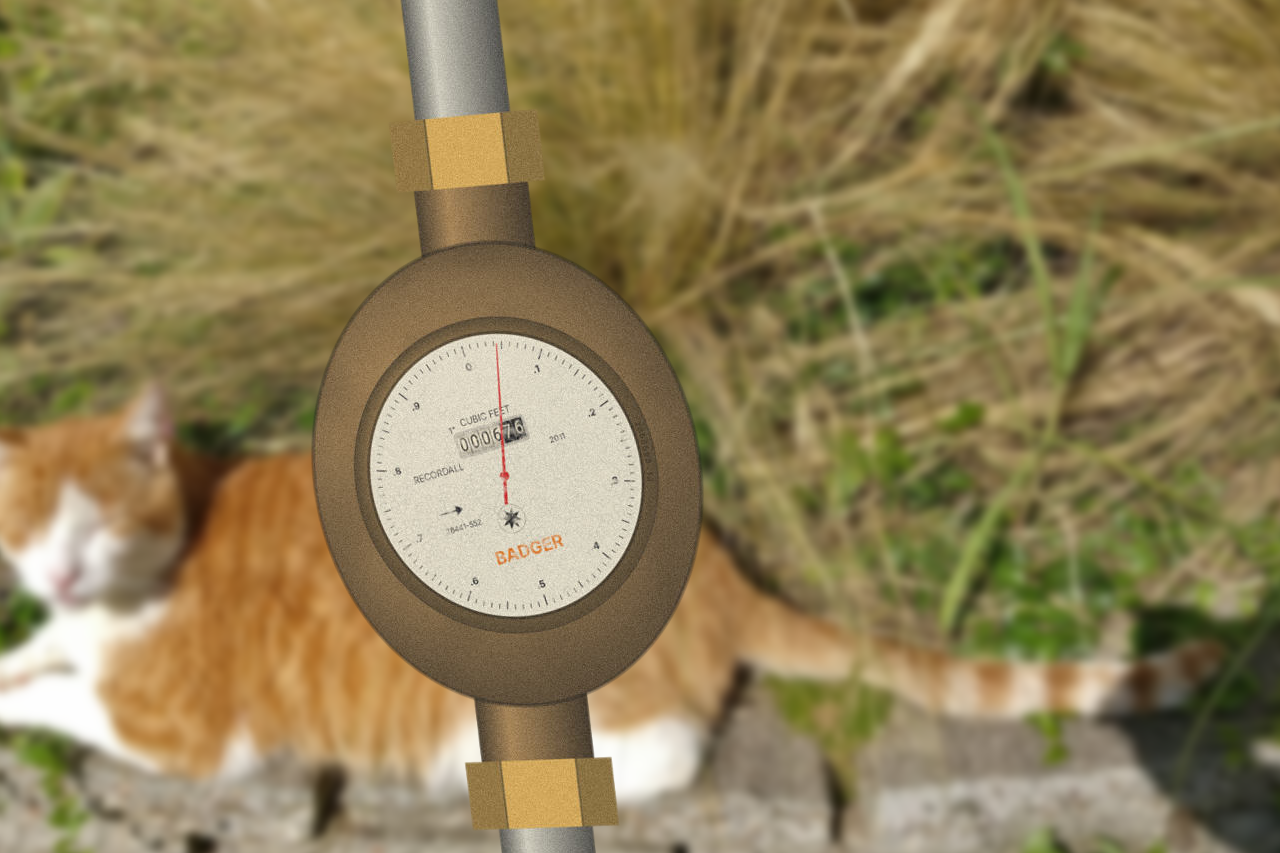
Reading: 676.04 ft³
